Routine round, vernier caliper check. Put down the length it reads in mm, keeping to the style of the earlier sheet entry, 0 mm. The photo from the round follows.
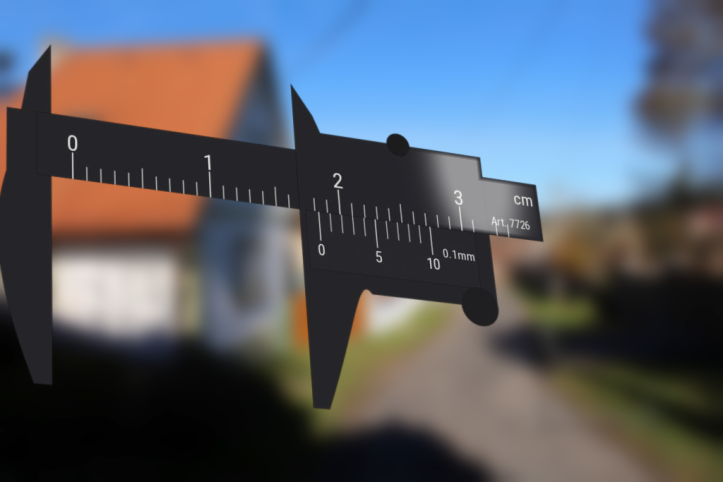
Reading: 18.3 mm
